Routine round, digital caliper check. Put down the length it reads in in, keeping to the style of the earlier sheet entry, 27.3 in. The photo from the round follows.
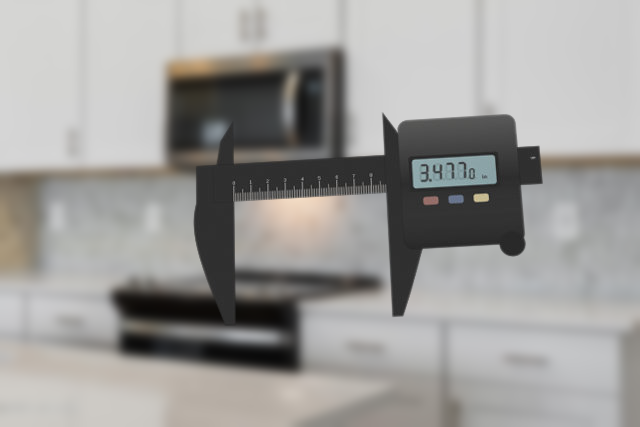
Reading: 3.4770 in
